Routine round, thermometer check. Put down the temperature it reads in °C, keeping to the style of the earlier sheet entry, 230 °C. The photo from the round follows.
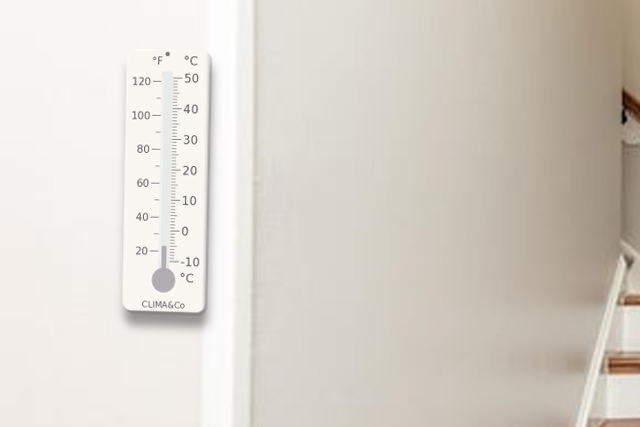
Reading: -5 °C
